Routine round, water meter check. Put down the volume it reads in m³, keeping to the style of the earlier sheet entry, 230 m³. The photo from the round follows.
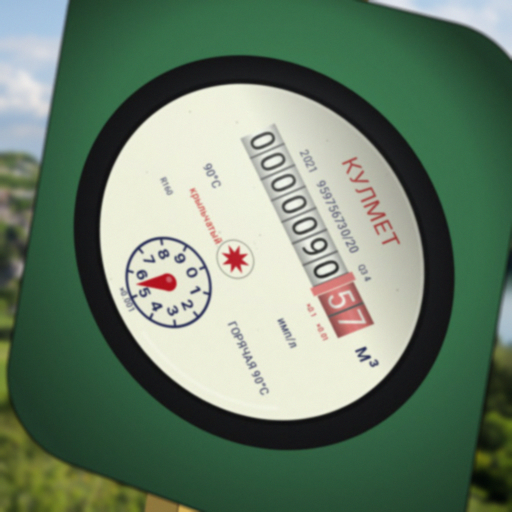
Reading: 90.575 m³
